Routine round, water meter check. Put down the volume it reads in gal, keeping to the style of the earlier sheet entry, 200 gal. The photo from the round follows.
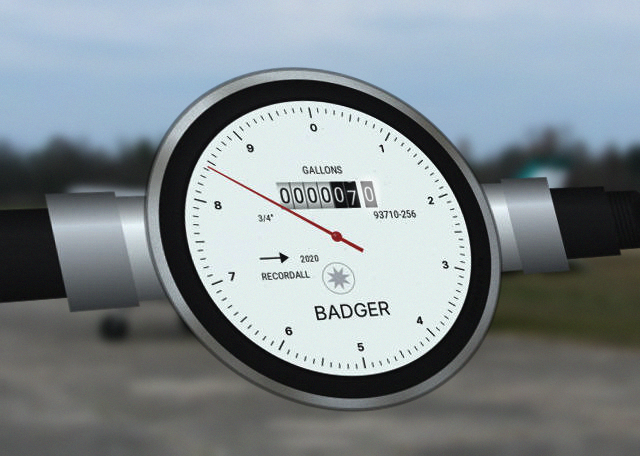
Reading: 68.4 gal
